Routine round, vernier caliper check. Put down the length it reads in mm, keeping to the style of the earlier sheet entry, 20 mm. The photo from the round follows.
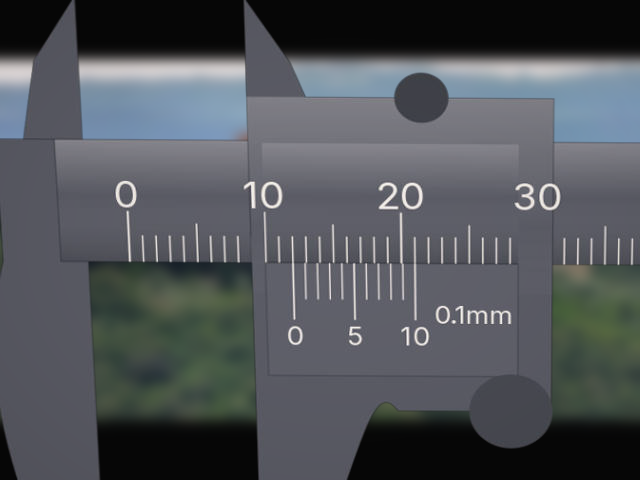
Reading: 12.0 mm
